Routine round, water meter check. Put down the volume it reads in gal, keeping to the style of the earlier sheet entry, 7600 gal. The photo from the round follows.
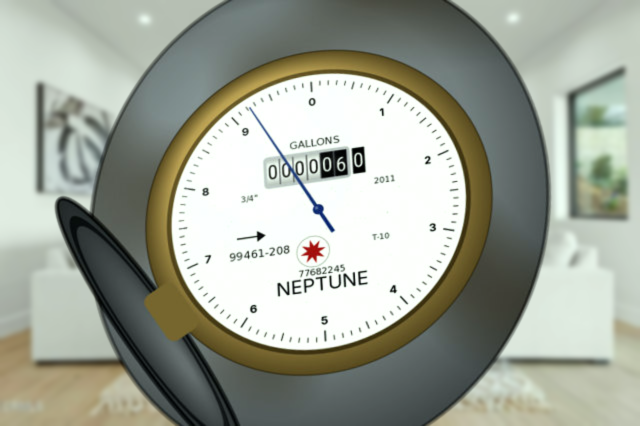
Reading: 59.2 gal
